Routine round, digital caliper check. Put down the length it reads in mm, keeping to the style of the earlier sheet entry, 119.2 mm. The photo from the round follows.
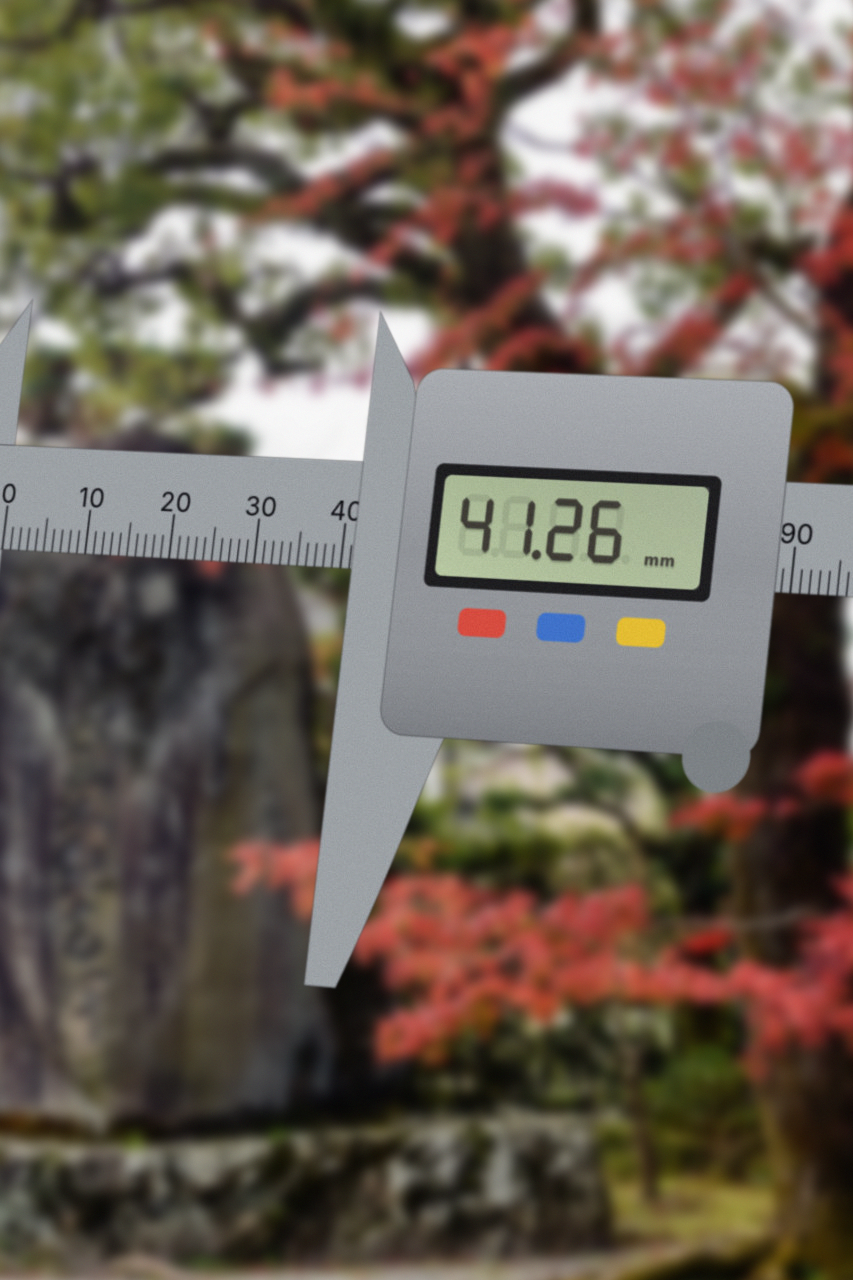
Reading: 41.26 mm
